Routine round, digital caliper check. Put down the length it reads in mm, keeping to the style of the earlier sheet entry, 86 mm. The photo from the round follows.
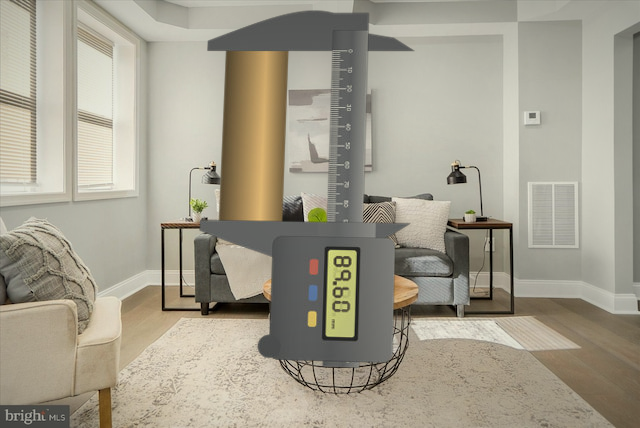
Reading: 89.60 mm
